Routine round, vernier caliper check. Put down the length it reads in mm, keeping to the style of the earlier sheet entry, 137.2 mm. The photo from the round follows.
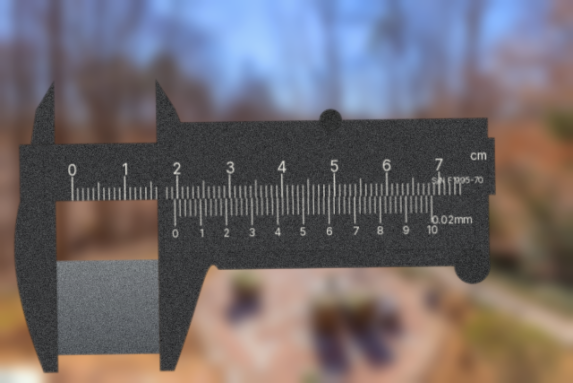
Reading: 19.5 mm
